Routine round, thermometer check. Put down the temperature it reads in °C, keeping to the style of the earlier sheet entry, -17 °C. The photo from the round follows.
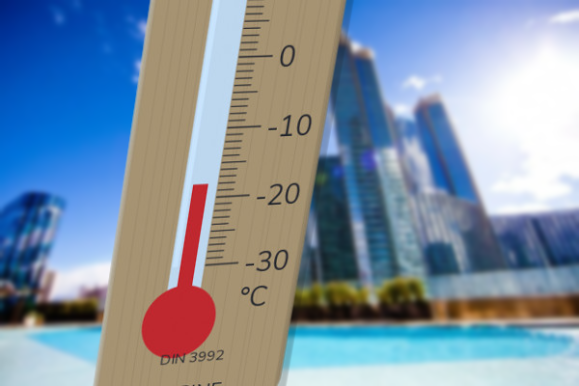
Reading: -18 °C
